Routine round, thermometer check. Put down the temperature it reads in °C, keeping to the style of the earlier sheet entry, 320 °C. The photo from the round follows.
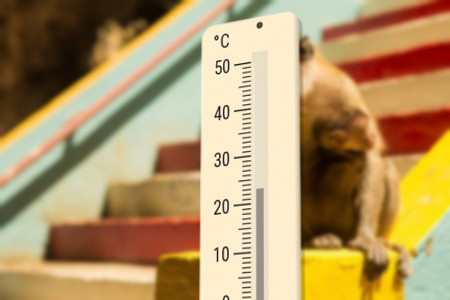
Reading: 23 °C
